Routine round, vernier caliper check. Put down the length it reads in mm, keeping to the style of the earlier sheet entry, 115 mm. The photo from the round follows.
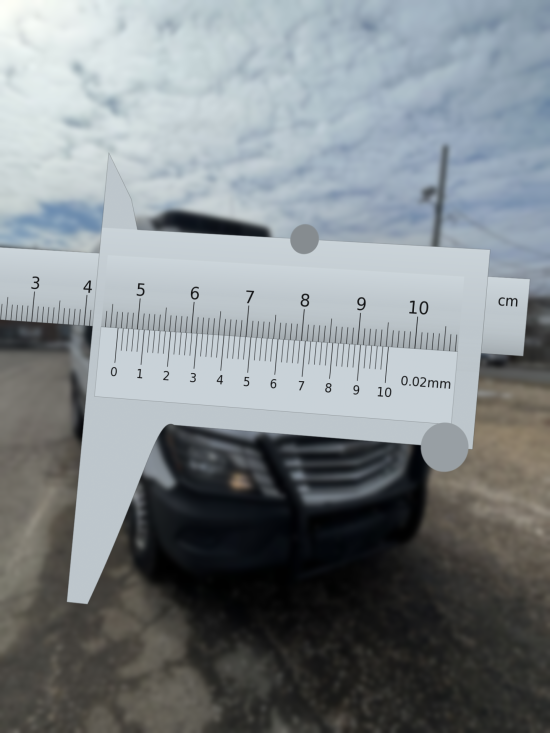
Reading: 46.4 mm
